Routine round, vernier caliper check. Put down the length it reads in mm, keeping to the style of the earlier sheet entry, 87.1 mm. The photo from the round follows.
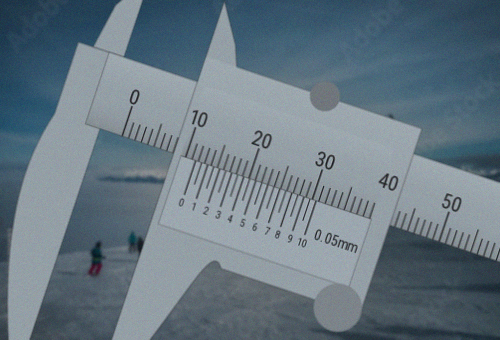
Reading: 11.6 mm
